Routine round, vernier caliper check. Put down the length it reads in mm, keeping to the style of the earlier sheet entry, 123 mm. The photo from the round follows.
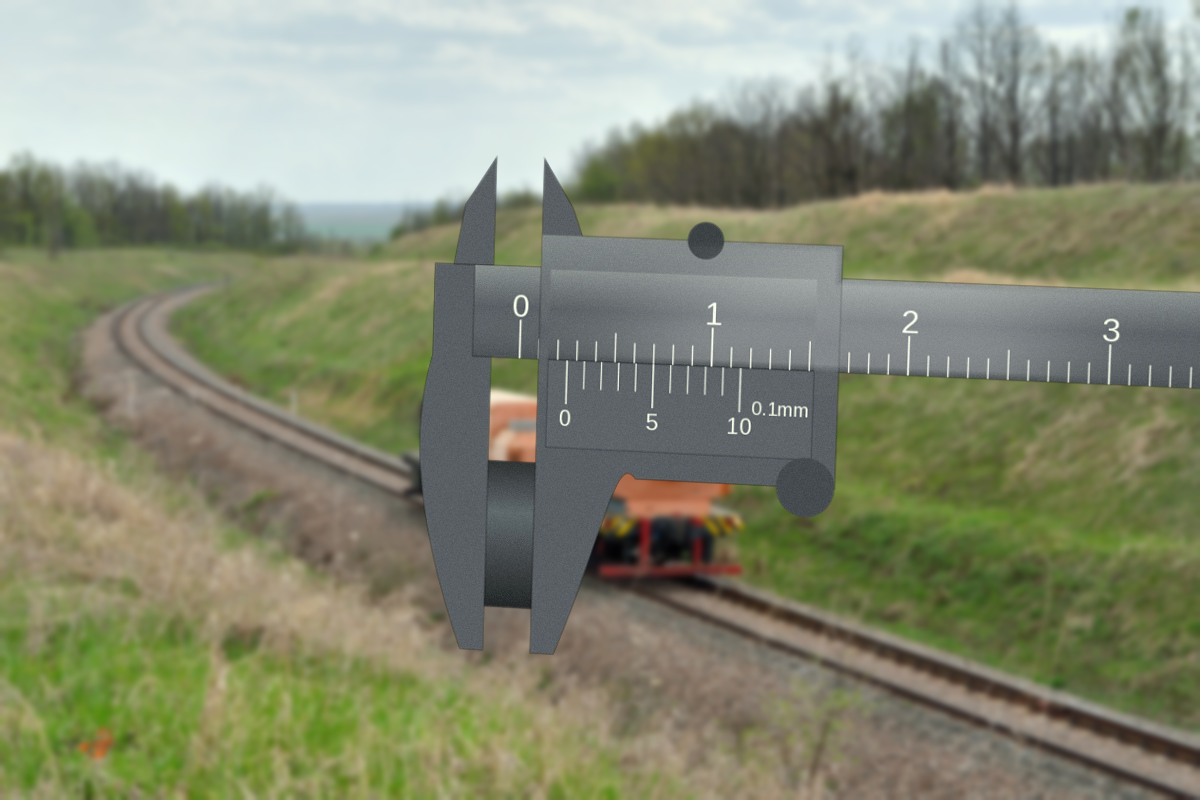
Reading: 2.5 mm
